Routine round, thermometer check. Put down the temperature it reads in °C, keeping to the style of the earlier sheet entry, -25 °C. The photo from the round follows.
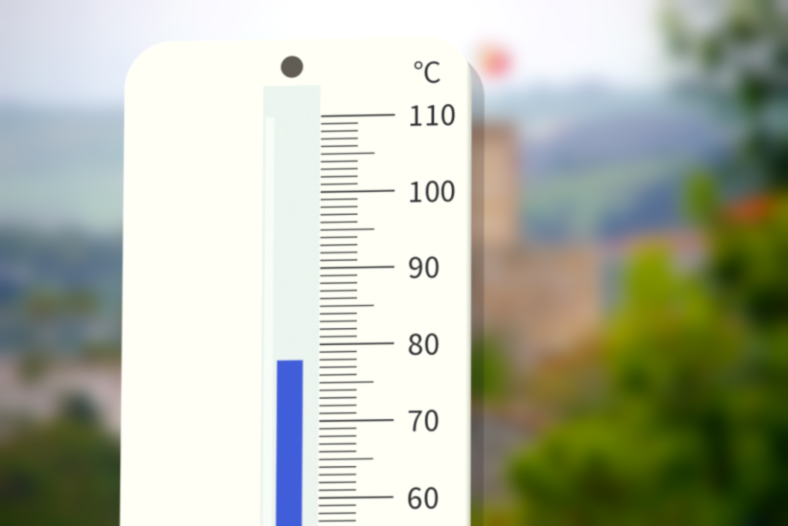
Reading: 78 °C
